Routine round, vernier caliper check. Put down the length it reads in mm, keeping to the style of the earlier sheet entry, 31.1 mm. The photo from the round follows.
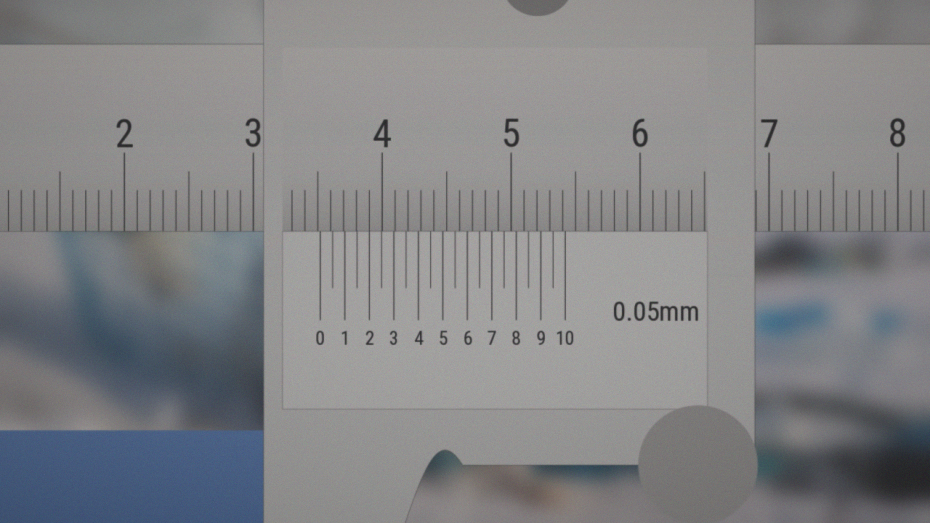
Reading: 35.2 mm
